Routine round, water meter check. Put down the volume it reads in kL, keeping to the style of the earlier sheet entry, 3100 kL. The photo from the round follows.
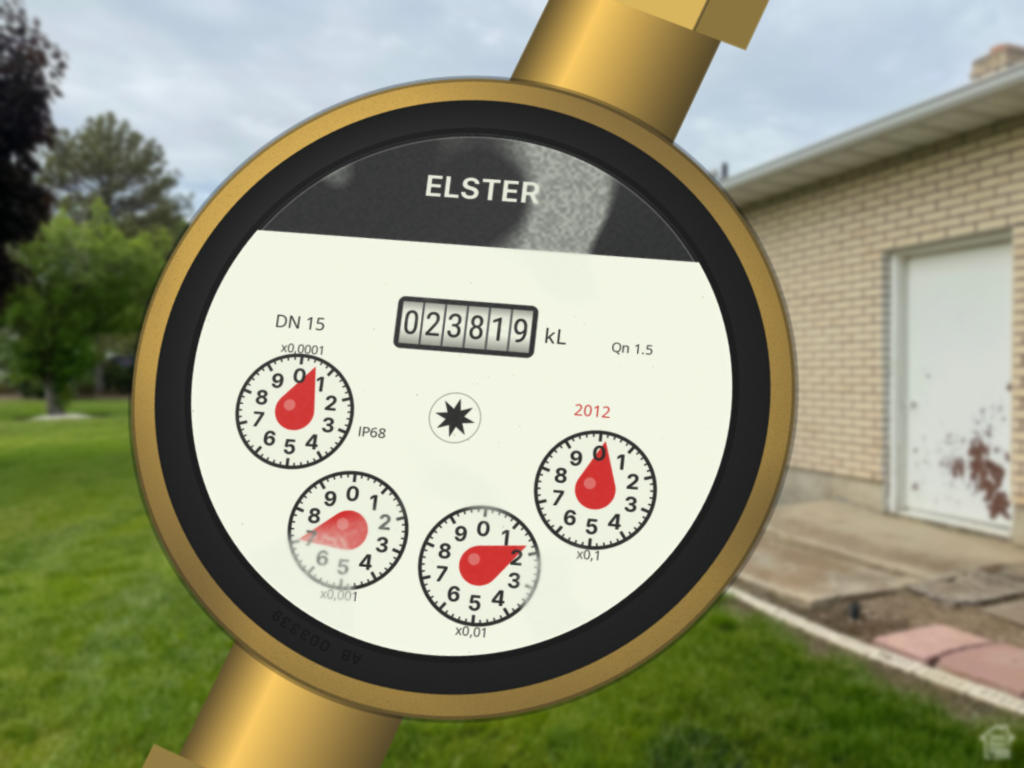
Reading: 23819.0170 kL
